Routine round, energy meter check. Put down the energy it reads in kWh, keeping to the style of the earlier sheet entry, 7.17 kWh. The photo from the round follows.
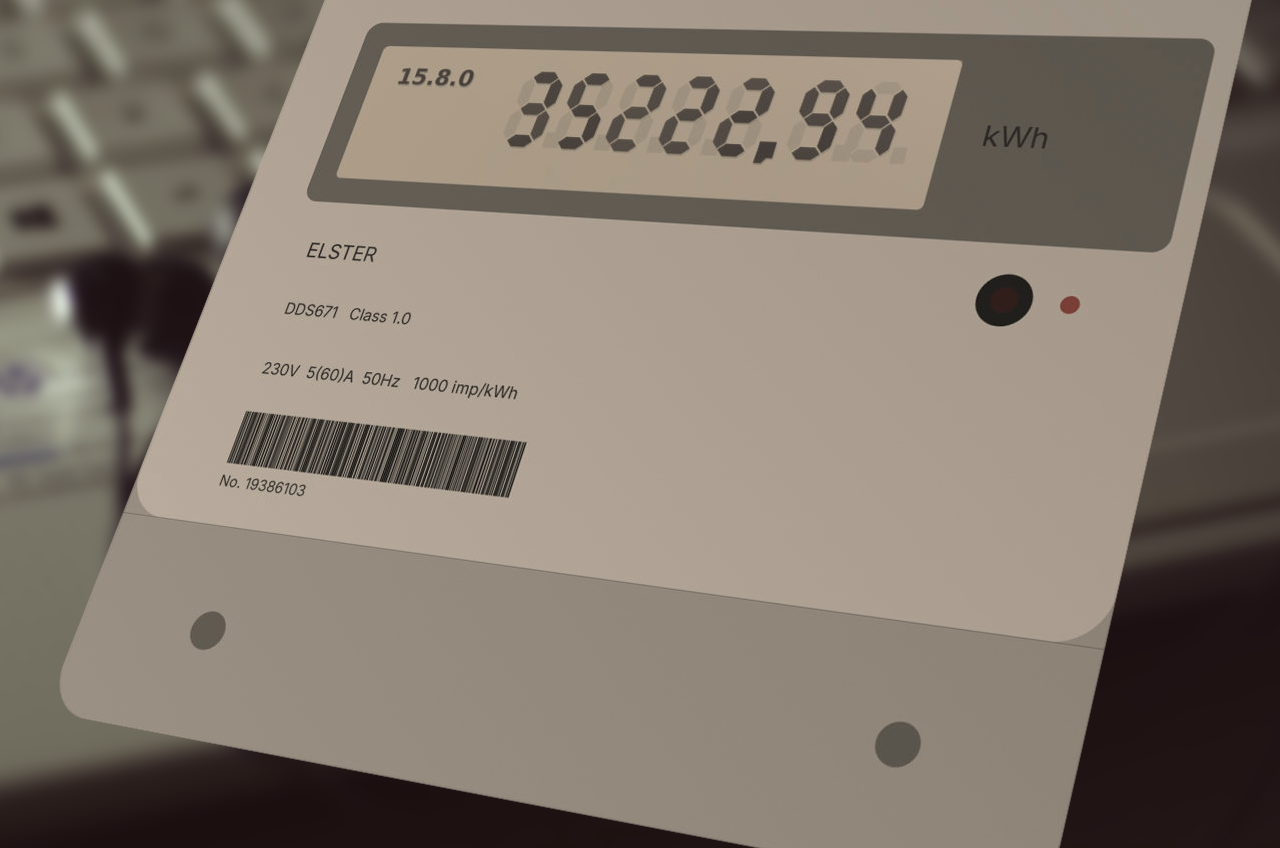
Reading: 35222.94 kWh
